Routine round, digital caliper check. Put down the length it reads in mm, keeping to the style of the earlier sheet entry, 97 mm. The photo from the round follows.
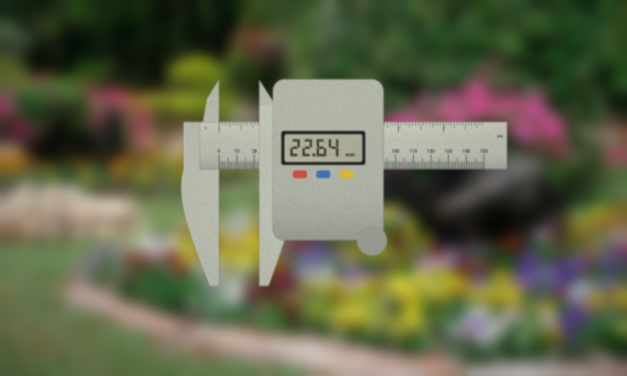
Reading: 22.64 mm
